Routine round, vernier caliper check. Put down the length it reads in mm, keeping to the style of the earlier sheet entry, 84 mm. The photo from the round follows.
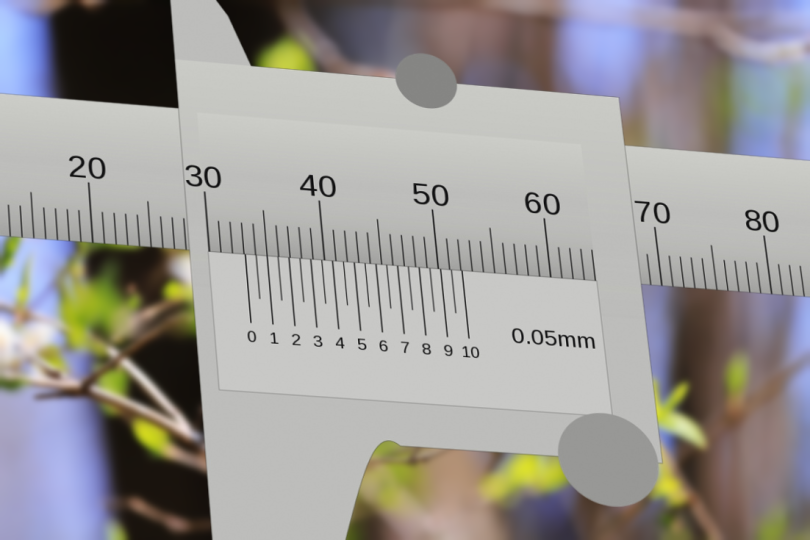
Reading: 33.1 mm
